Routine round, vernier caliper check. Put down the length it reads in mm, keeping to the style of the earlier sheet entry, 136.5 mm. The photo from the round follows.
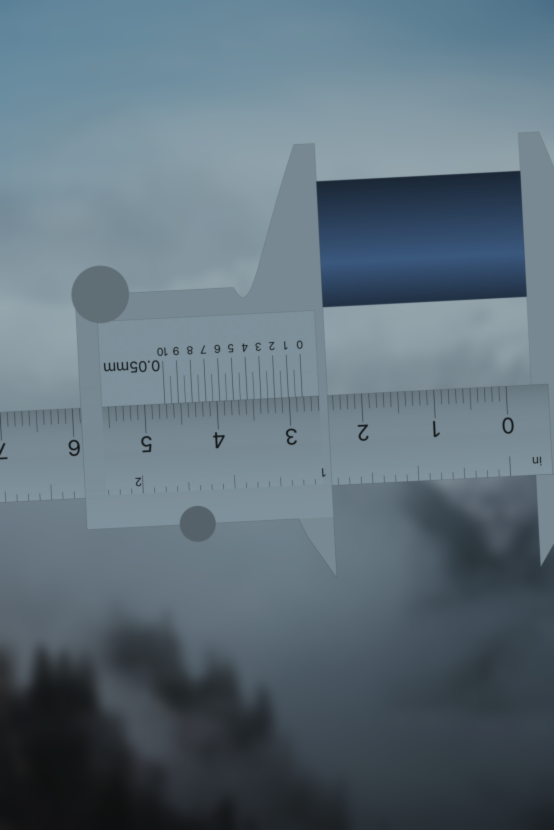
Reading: 28.2 mm
